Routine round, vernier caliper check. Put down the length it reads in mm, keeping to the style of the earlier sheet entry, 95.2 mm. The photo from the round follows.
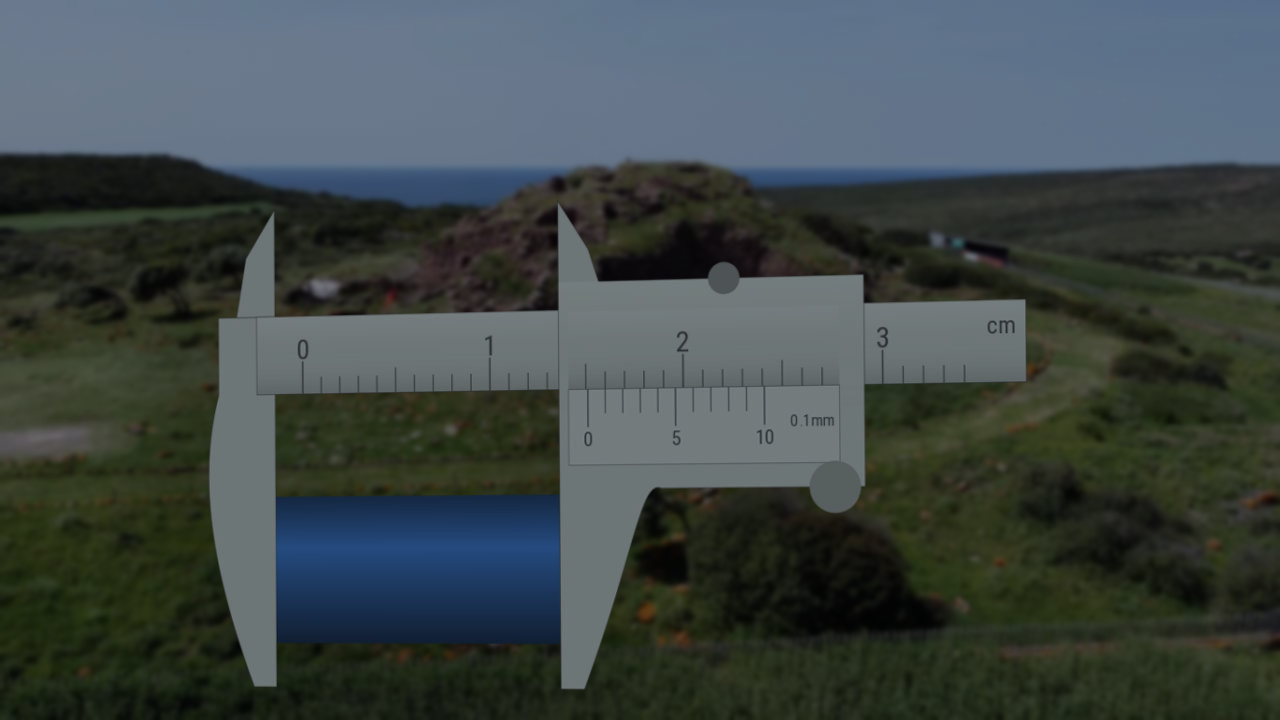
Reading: 15.1 mm
